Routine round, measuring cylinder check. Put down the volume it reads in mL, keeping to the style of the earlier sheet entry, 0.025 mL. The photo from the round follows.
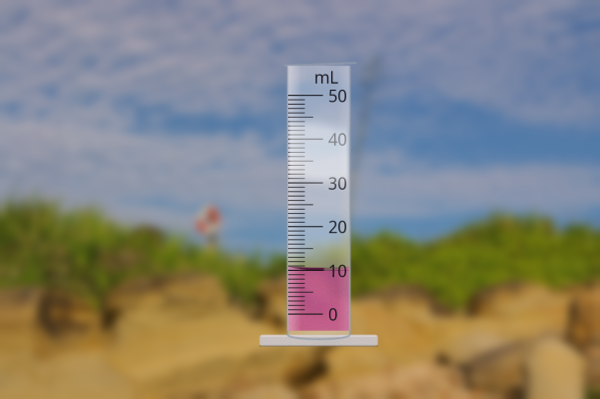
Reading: 10 mL
